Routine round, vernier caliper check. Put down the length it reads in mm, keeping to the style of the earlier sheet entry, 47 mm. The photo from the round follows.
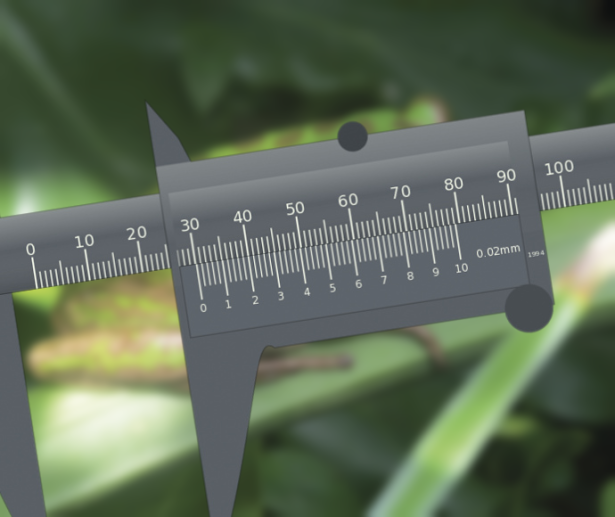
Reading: 30.2 mm
